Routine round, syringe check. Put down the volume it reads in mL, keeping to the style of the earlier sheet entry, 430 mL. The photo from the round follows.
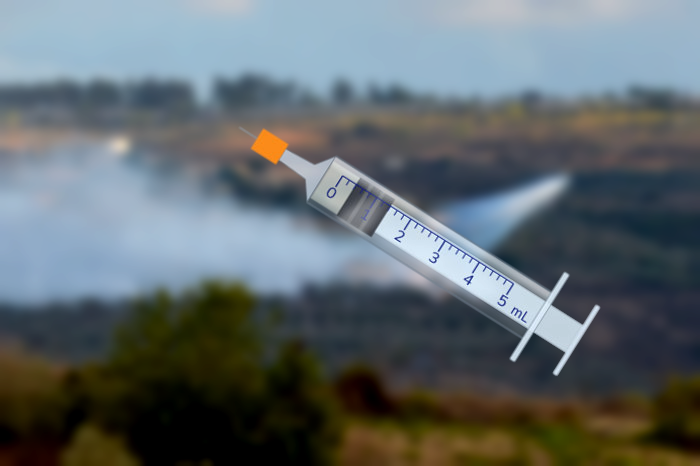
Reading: 0.4 mL
